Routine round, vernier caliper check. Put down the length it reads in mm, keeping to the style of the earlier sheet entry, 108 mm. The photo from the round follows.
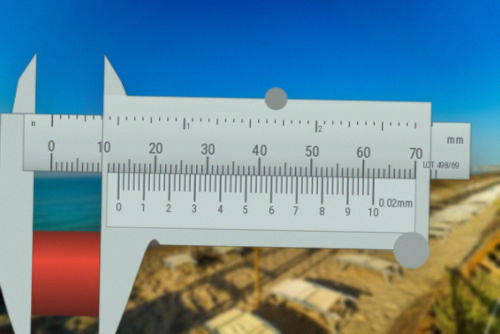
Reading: 13.0 mm
